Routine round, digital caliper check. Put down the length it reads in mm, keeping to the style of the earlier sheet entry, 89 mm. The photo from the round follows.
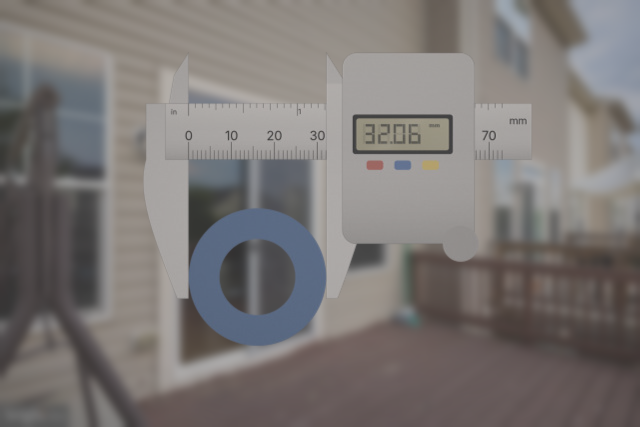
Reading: 32.06 mm
